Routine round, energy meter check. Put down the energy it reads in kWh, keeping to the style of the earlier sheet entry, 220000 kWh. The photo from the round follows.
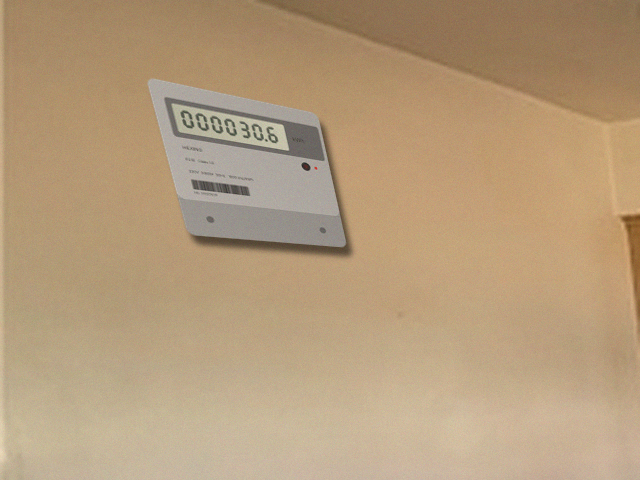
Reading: 30.6 kWh
